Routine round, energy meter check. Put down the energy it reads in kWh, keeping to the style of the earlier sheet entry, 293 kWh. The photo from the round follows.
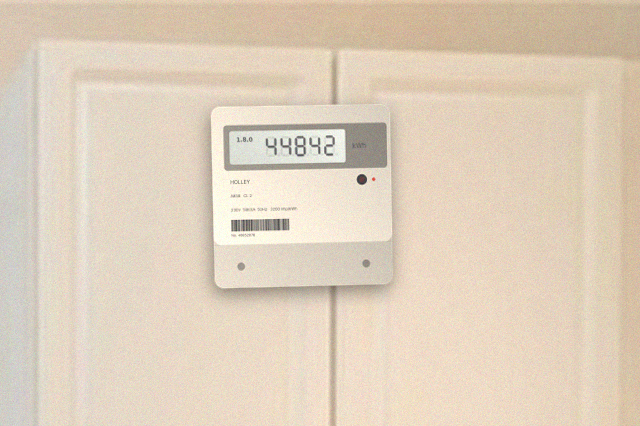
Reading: 44842 kWh
